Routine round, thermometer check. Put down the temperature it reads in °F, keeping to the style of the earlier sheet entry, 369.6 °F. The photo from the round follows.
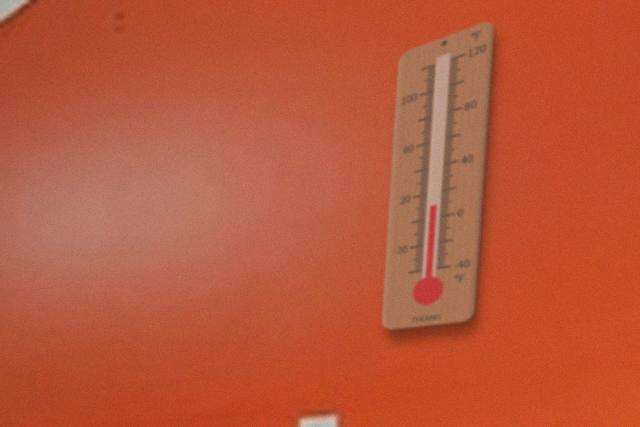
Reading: 10 °F
